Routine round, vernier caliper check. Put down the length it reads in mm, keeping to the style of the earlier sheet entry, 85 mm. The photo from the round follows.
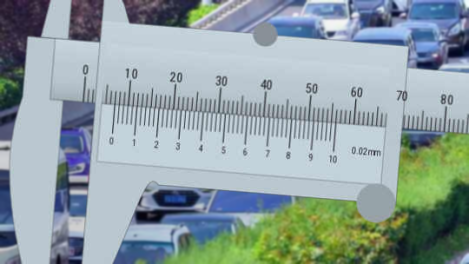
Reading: 7.0 mm
